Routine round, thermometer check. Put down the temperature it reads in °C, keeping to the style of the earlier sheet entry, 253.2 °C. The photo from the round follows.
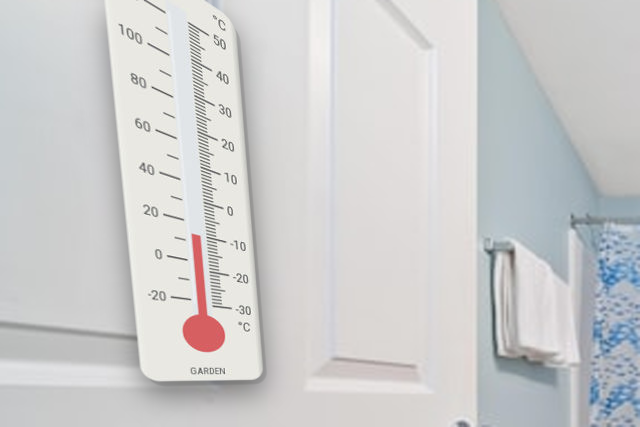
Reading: -10 °C
